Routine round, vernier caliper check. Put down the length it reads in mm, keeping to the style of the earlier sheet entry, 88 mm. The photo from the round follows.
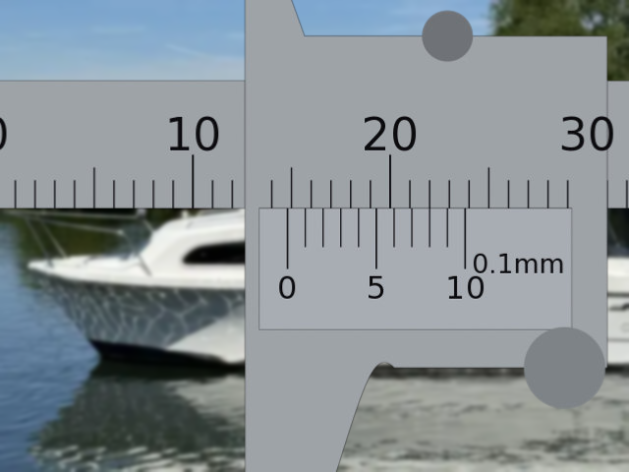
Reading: 14.8 mm
